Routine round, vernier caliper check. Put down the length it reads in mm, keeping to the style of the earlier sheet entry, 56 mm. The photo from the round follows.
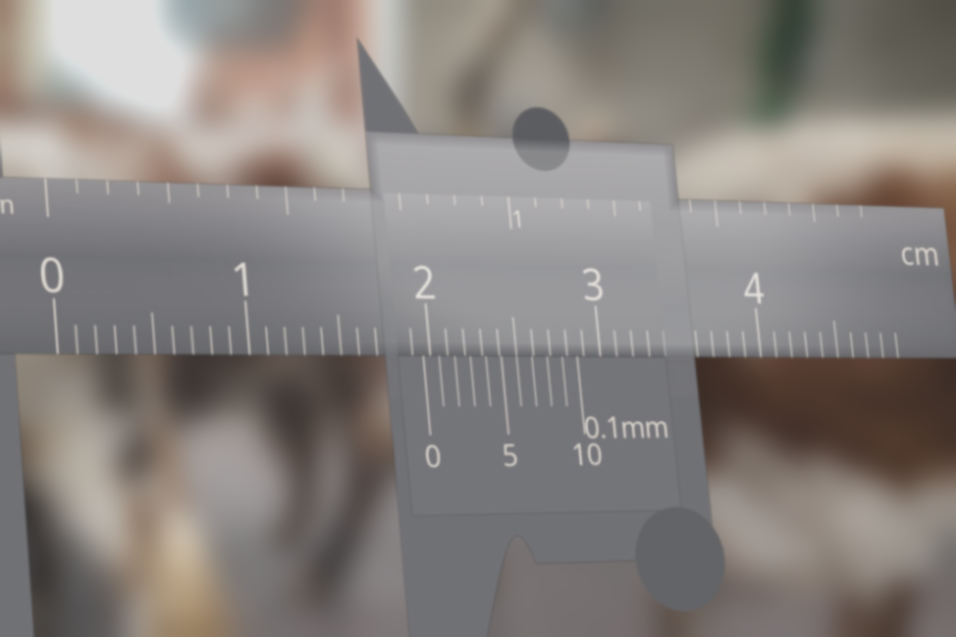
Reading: 19.6 mm
